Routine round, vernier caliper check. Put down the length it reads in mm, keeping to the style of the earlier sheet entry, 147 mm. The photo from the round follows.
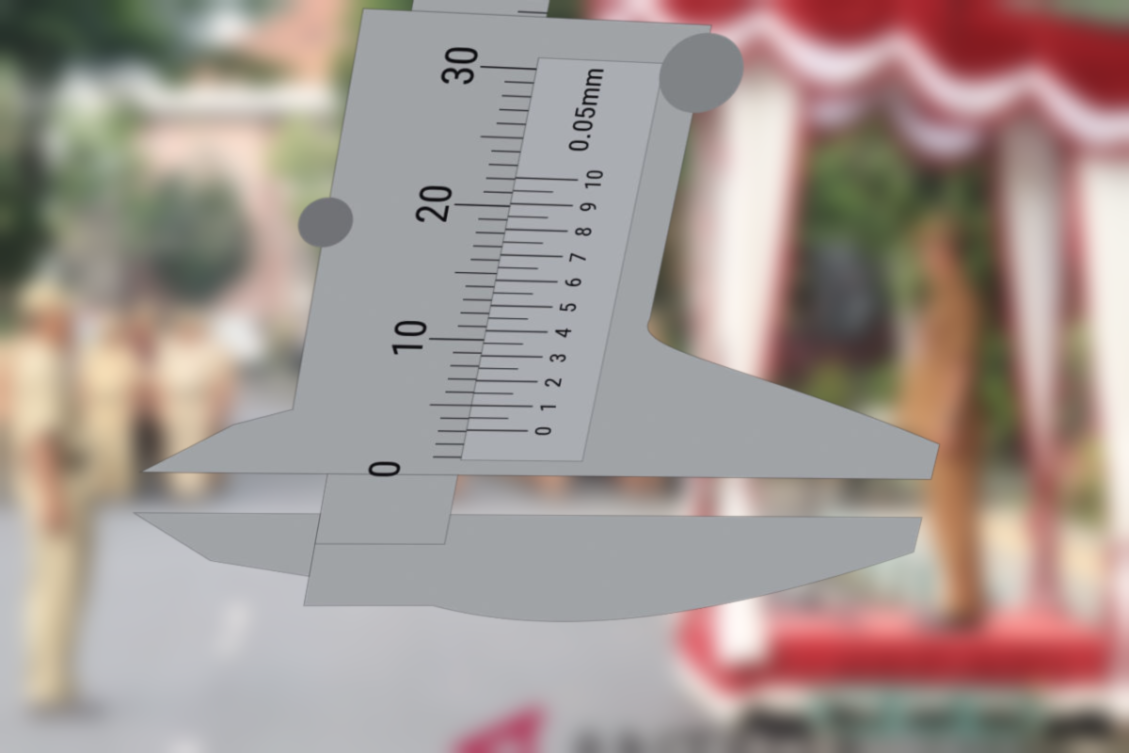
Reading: 3.1 mm
